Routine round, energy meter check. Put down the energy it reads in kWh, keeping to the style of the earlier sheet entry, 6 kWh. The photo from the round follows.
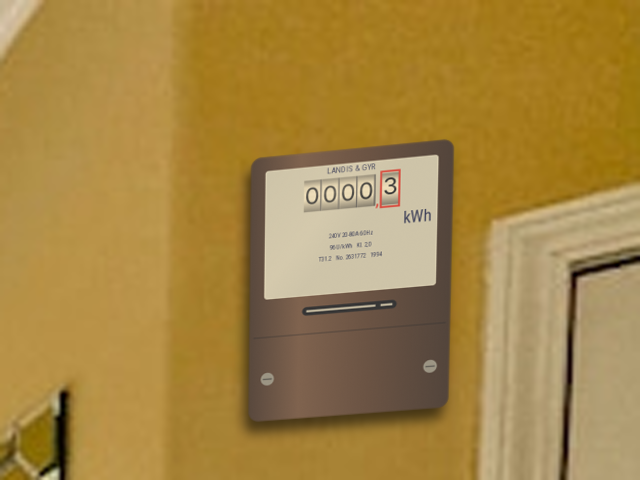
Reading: 0.3 kWh
